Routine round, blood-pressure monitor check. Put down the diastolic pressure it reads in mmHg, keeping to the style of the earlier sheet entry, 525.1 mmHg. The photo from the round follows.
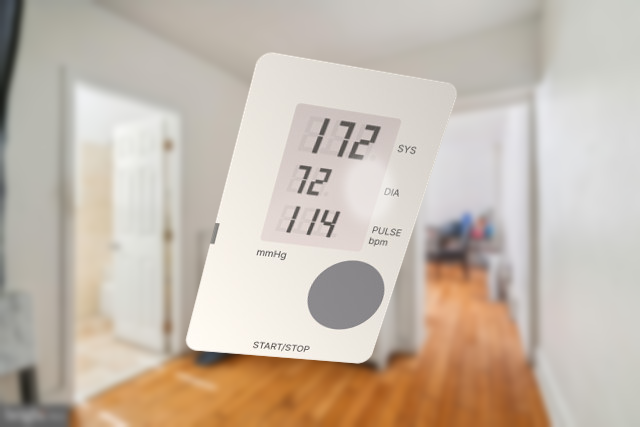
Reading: 72 mmHg
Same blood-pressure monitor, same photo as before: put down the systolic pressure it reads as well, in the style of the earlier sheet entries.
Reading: 172 mmHg
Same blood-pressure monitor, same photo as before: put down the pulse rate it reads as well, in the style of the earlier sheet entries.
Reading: 114 bpm
